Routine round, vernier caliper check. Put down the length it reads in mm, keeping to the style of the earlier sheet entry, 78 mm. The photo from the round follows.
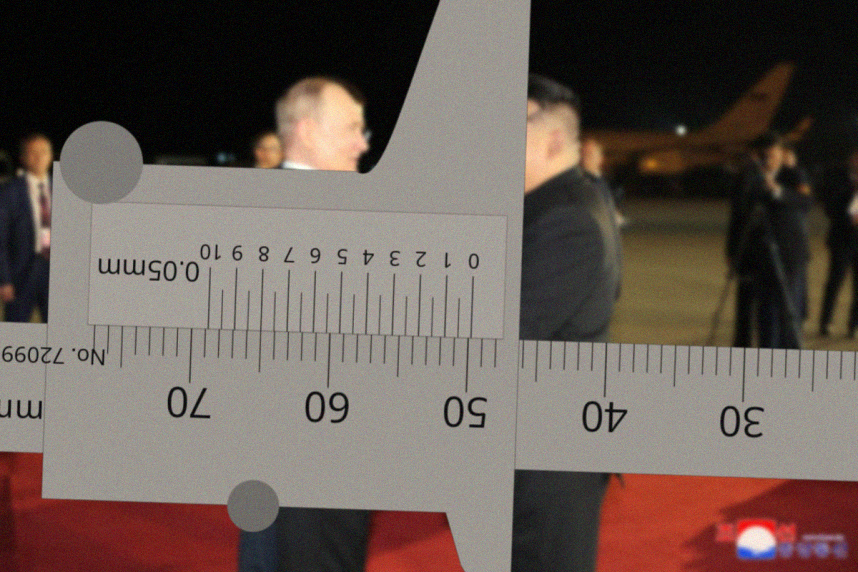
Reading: 49.8 mm
